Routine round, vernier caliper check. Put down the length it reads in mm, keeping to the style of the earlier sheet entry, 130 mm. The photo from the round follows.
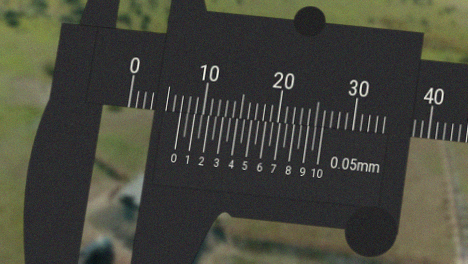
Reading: 7.0 mm
